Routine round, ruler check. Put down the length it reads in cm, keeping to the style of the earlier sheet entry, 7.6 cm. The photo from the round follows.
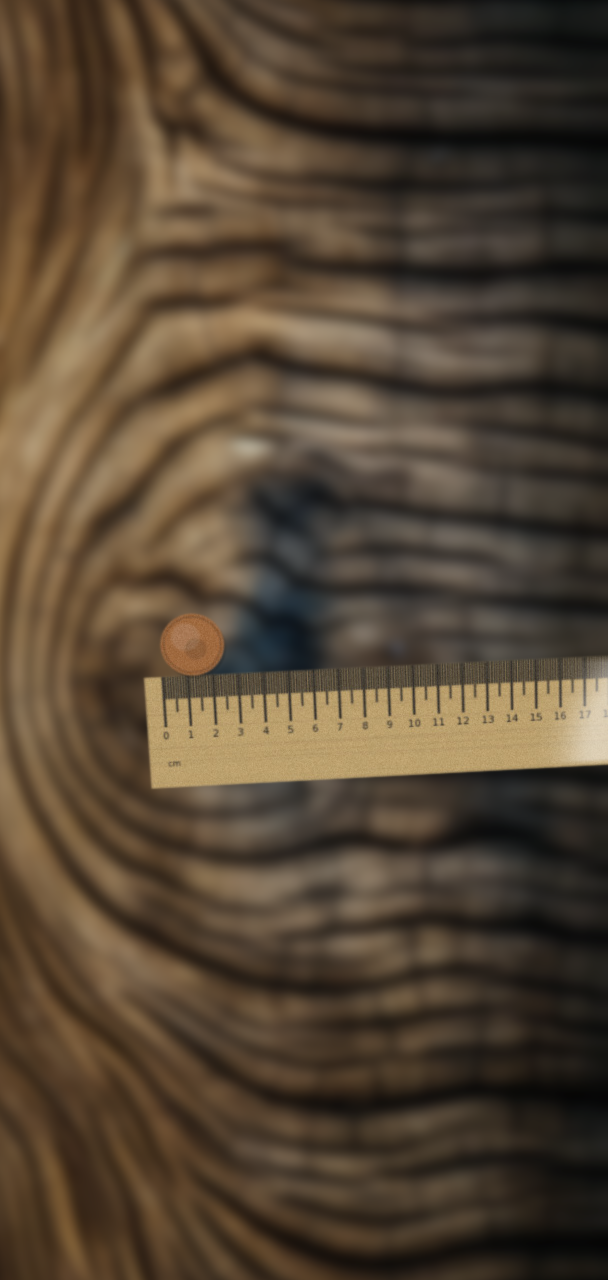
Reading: 2.5 cm
